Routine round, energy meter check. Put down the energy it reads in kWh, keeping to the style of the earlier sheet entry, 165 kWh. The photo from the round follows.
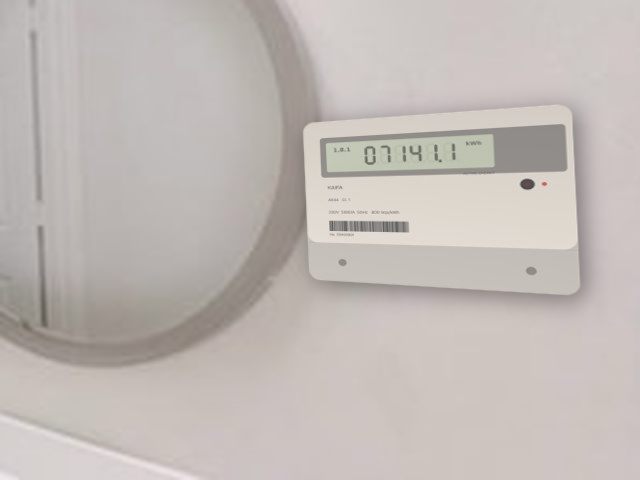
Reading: 7141.1 kWh
